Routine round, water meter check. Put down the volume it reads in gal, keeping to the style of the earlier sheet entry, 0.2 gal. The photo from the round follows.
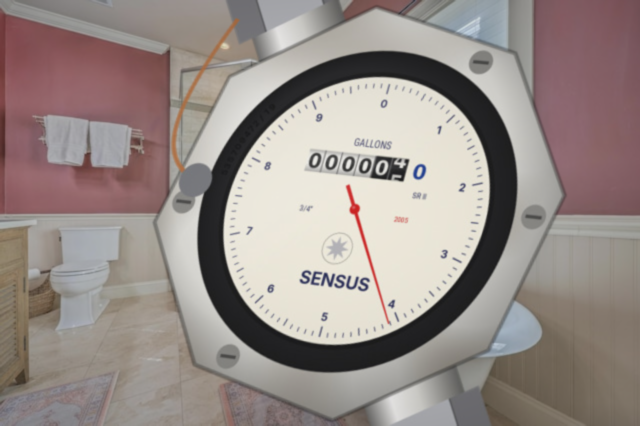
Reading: 44.1 gal
